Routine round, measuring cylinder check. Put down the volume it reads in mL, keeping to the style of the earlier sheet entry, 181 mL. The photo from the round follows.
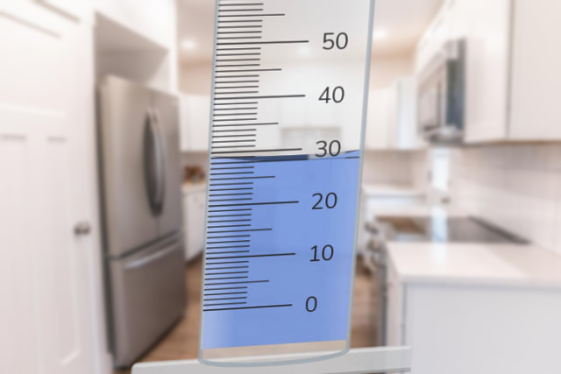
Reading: 28 mL
